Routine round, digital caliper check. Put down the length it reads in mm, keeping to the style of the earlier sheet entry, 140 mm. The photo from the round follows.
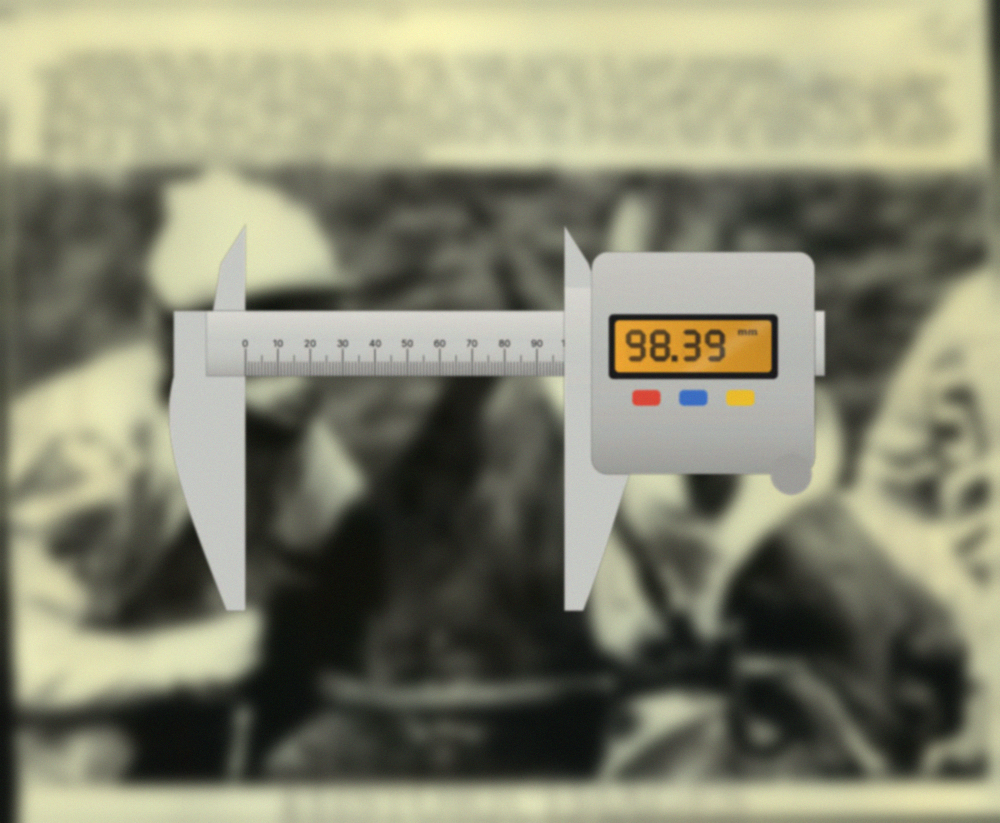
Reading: 98.39 mm
